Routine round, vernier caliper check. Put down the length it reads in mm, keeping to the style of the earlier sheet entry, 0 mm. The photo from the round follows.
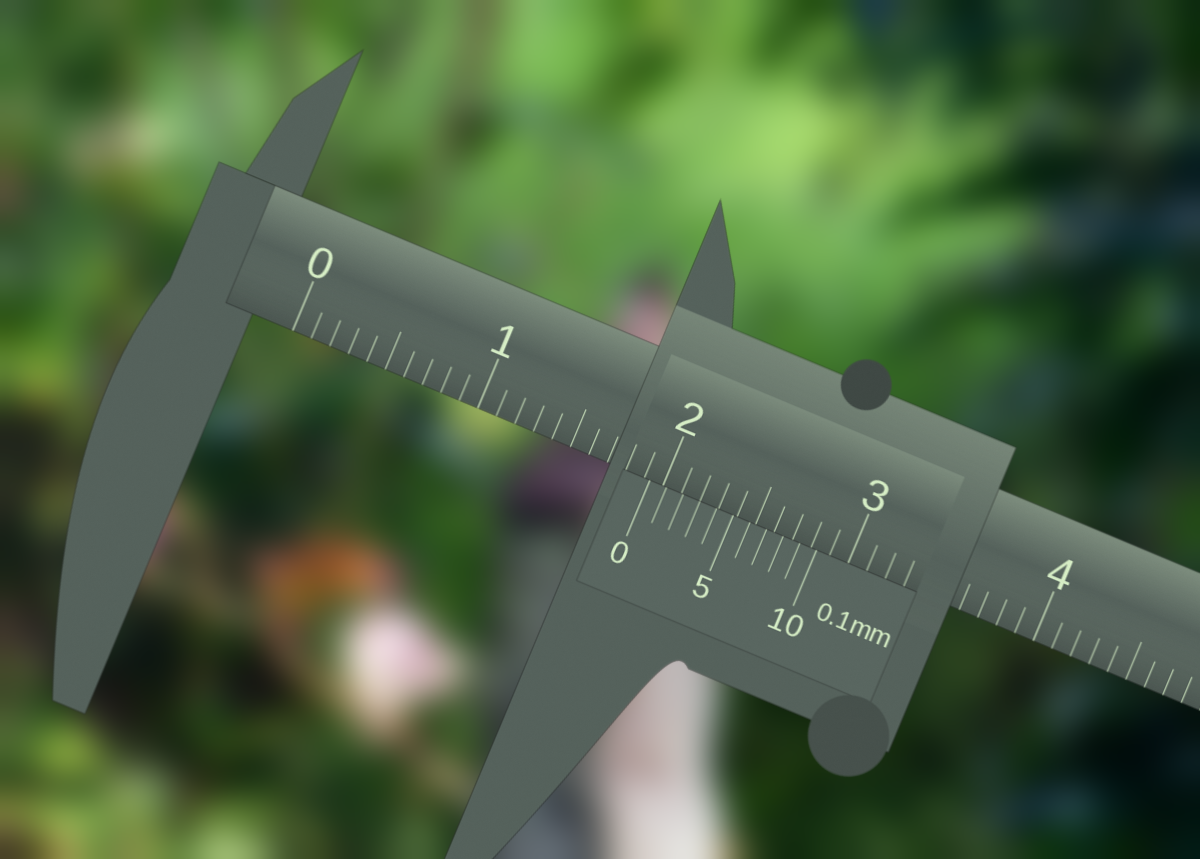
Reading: 19.3 mm
